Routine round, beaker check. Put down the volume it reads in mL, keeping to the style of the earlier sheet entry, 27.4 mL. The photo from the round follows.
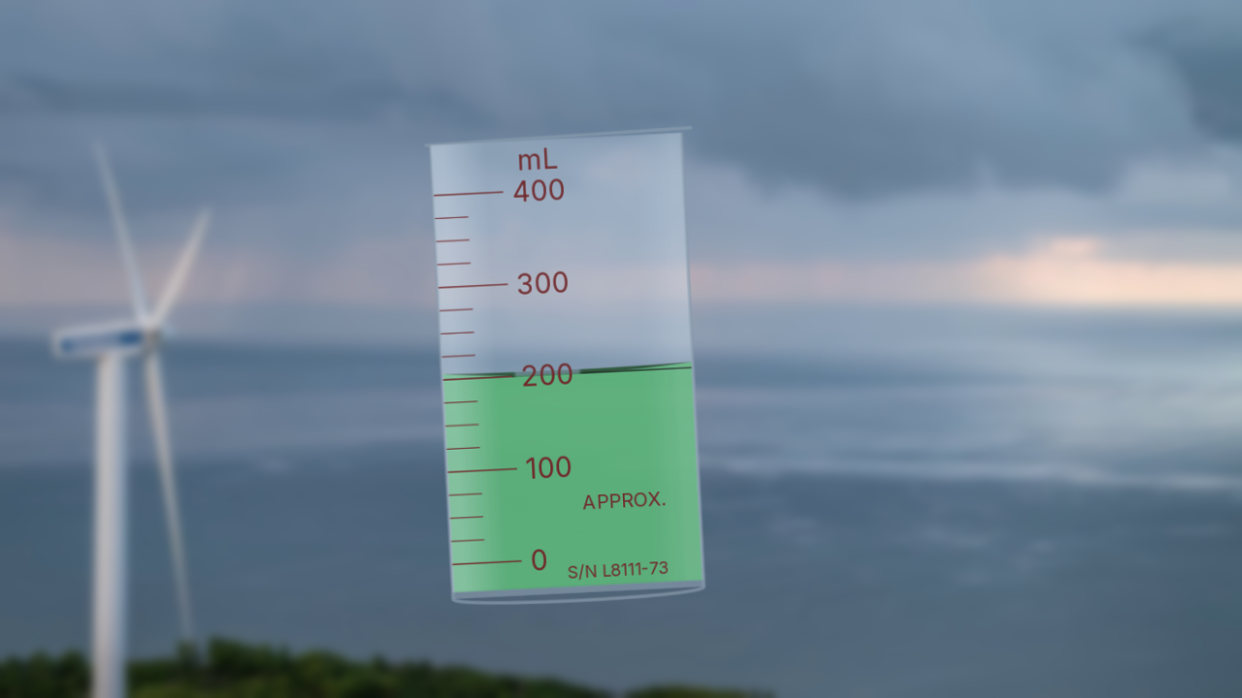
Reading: 200 mL
